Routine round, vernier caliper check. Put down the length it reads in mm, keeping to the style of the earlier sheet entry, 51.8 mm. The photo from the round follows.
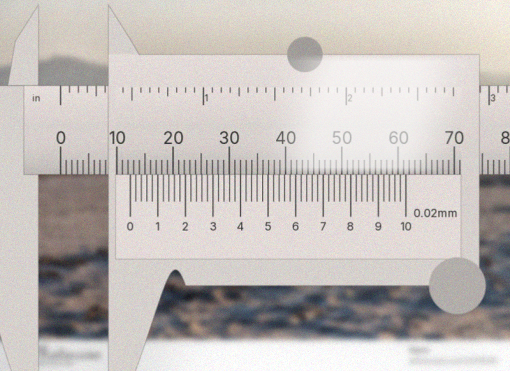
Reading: 12.4 mm
